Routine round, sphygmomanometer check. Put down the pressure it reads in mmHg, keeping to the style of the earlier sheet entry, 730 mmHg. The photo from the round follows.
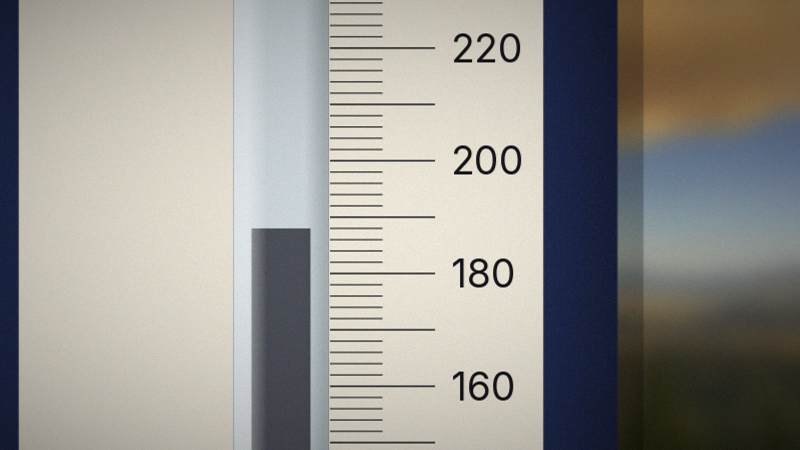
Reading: 188 mmHg
